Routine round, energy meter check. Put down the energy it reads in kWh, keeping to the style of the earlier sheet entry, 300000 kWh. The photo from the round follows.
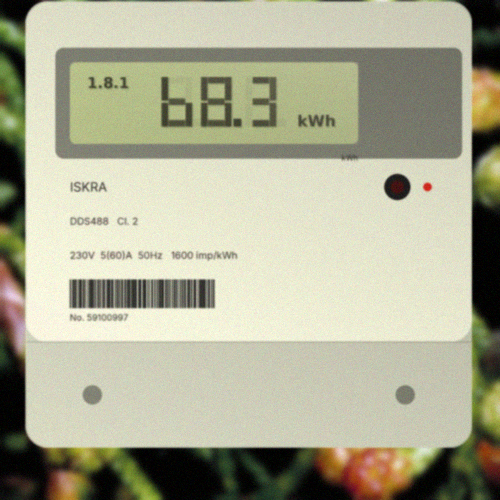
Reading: 68.3 kWh
